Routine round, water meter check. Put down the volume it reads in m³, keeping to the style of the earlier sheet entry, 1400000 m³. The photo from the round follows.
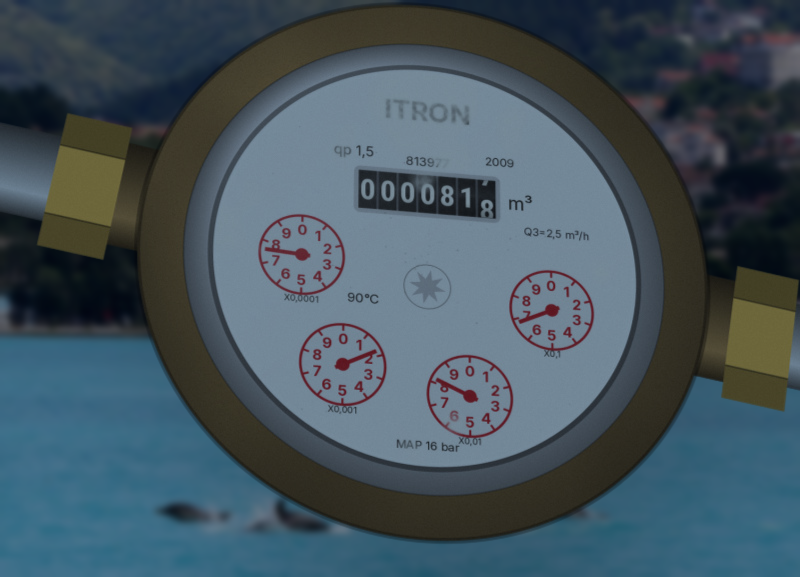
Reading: 817.6817 m³
